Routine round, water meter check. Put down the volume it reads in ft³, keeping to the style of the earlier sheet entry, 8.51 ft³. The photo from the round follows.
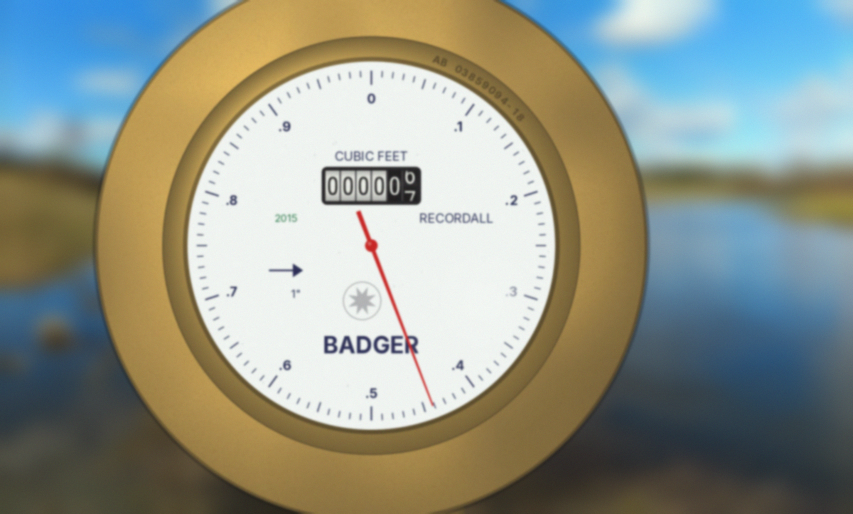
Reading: 6.44 ft³
